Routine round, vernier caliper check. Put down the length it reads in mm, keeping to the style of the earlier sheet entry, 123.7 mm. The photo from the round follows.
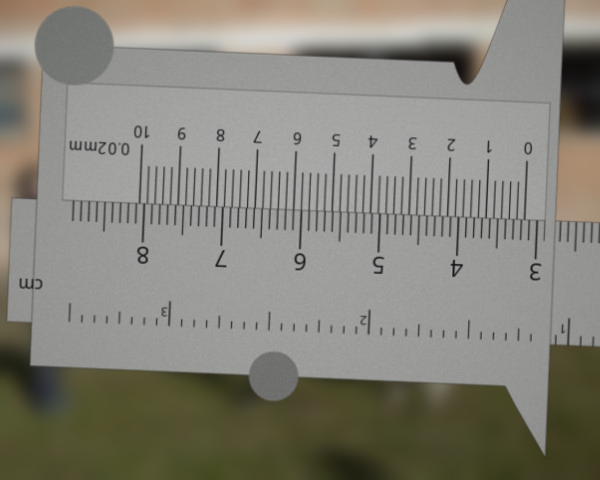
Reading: 31.6 mm
